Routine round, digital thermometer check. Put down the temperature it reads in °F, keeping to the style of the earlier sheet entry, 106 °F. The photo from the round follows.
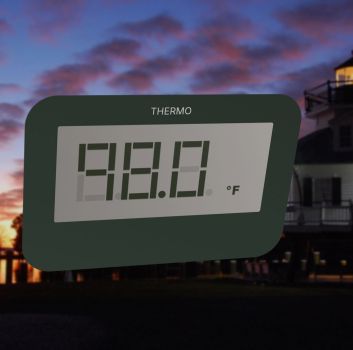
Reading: 98.0 °F
